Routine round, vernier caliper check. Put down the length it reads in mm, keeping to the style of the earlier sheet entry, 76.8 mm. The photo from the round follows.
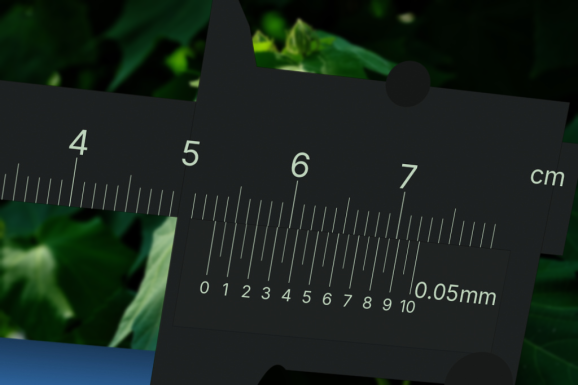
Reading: 53.2 mm
